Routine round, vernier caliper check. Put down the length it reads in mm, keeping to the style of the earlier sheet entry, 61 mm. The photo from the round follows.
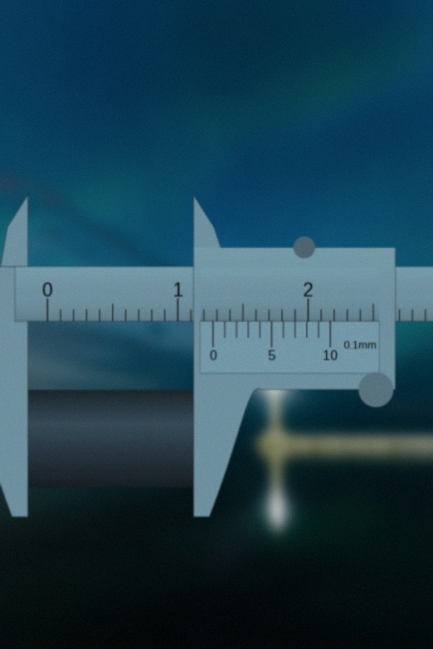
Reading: 12.7 mm
